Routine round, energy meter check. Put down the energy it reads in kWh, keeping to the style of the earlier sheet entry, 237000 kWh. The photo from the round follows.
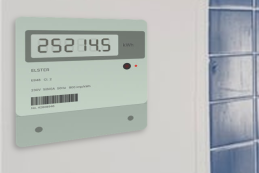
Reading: 25214.5 kWh
